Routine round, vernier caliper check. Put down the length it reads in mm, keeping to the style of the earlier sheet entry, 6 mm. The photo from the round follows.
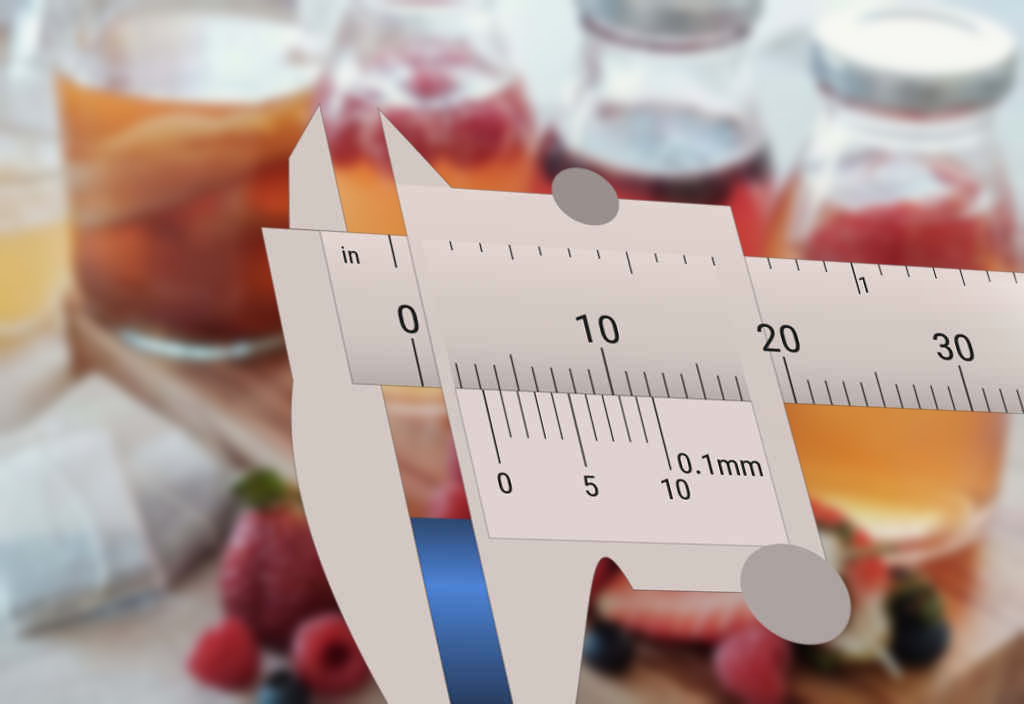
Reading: 3.1 mm
